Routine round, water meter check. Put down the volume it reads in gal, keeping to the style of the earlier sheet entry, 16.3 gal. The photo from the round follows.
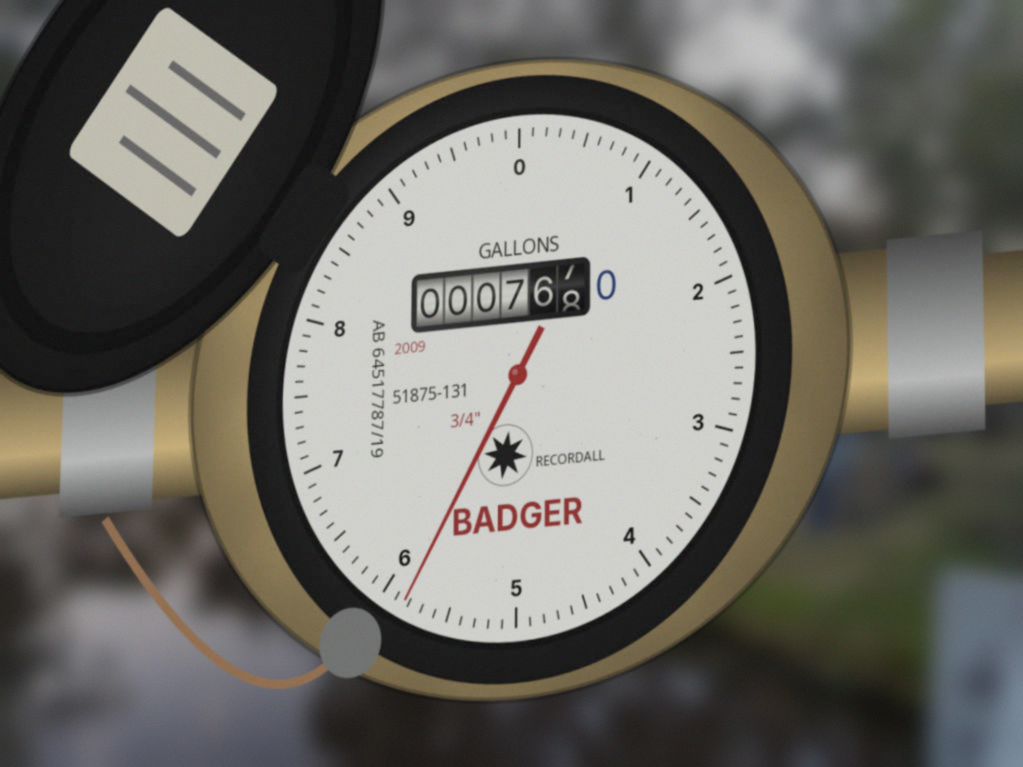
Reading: 7675.8 gal
